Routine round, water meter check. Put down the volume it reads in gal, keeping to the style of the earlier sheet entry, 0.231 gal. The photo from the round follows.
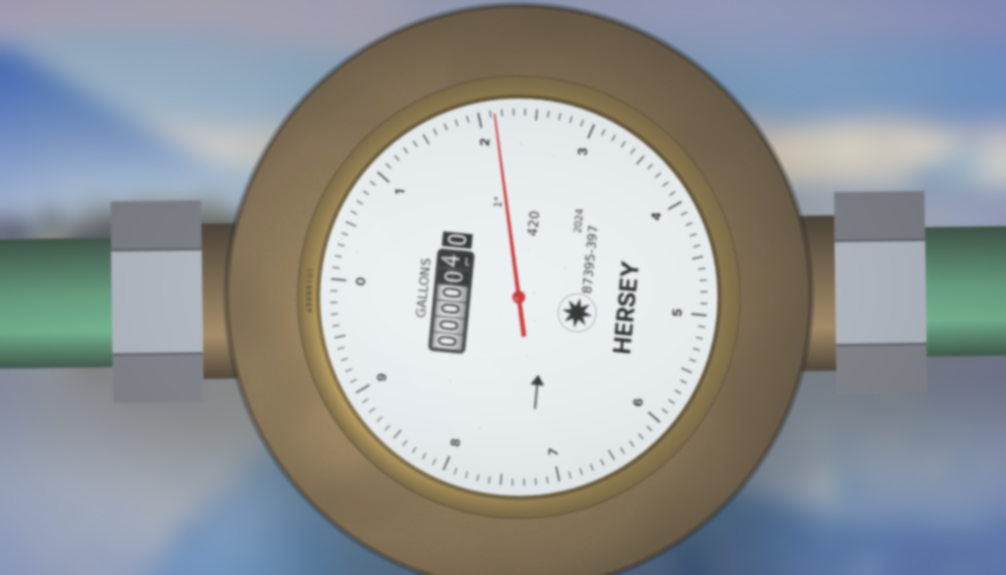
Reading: 42.1 gal
